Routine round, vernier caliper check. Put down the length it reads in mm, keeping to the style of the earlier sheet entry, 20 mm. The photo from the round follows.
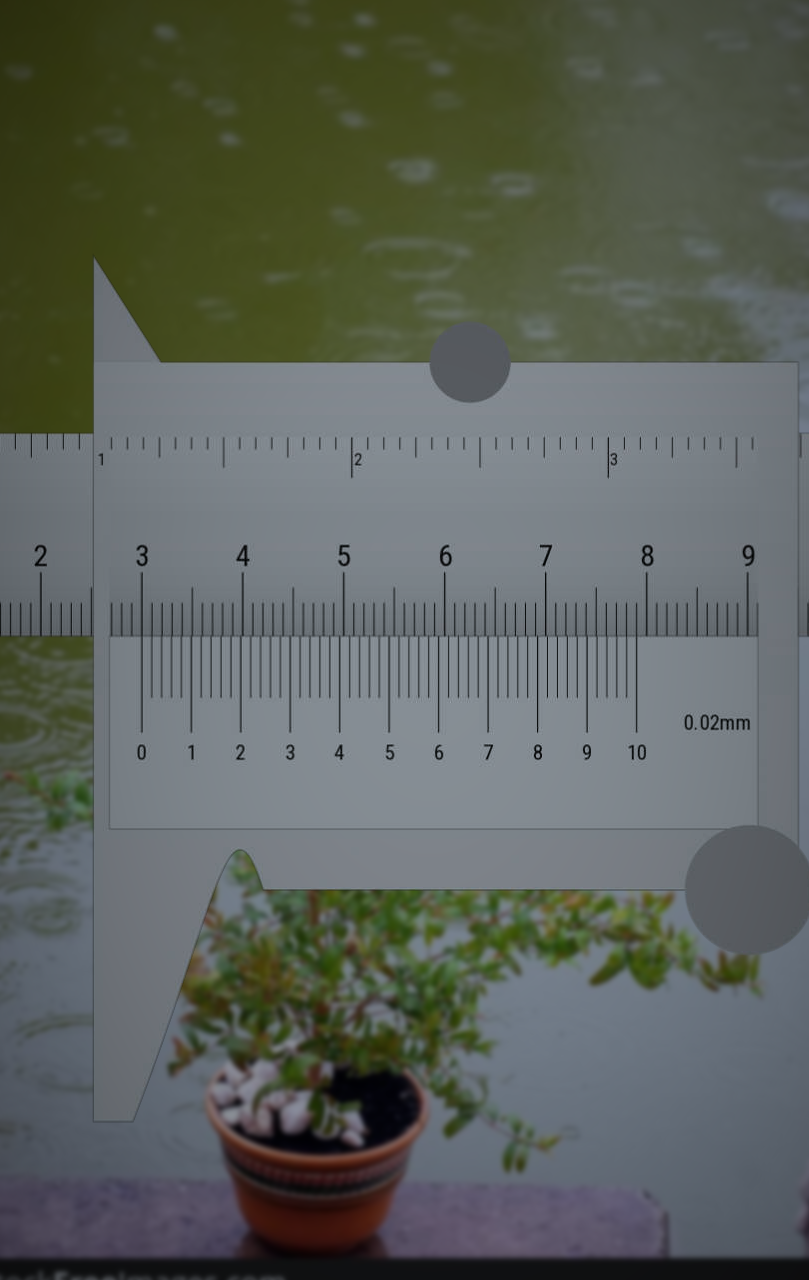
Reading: 30.0 mm
